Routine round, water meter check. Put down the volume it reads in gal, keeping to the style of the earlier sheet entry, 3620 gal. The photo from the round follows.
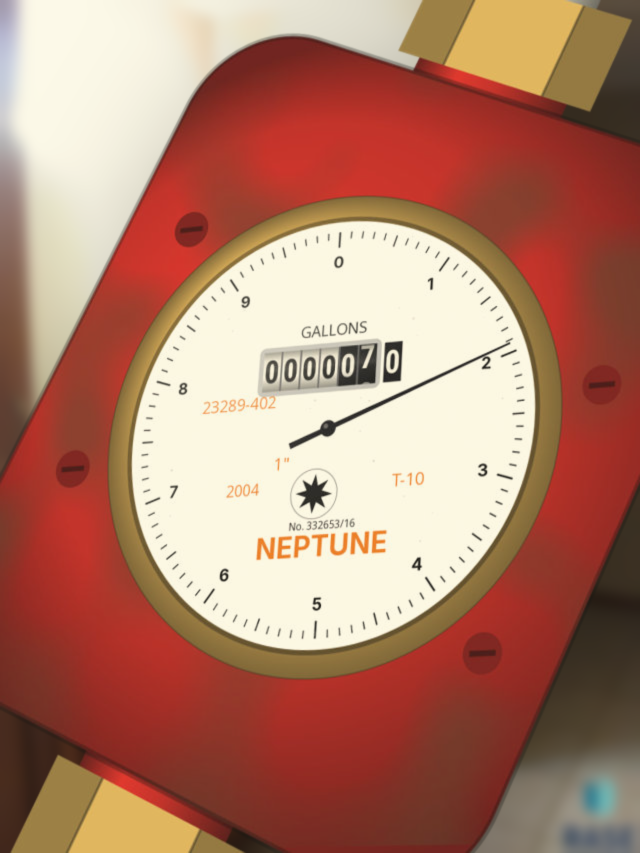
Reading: 71.9 gal
